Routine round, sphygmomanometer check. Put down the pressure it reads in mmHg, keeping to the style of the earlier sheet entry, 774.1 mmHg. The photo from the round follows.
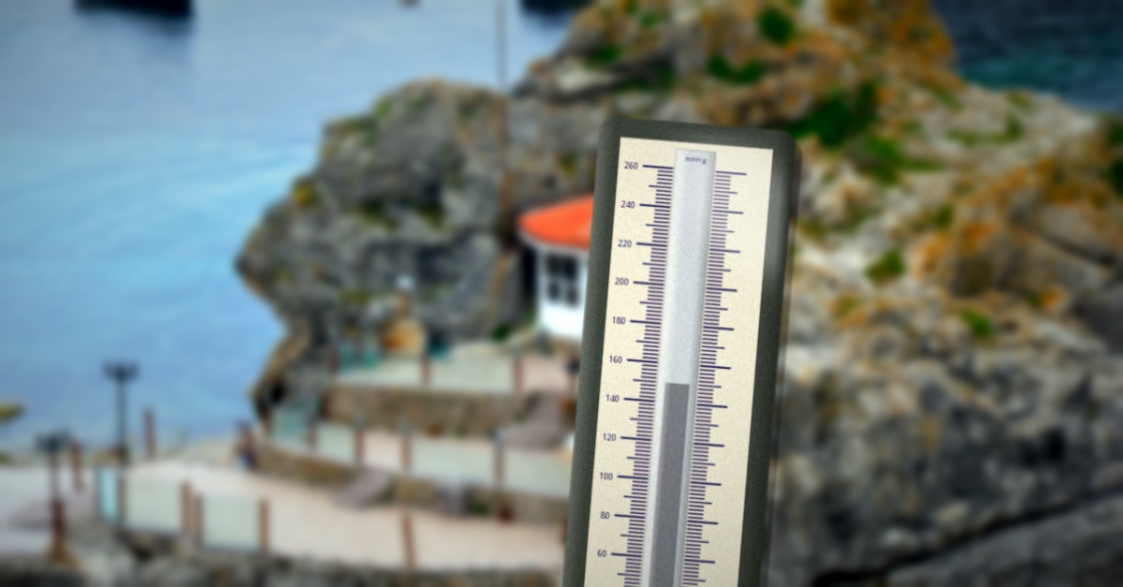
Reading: 150 mmHg
